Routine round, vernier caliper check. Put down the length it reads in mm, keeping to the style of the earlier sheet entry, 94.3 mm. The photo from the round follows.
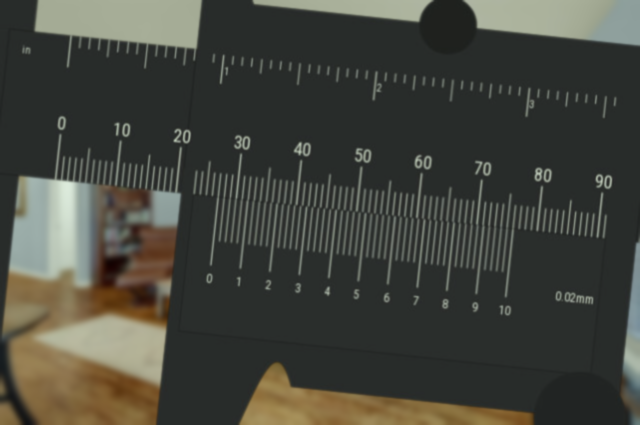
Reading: 27.0 mm
